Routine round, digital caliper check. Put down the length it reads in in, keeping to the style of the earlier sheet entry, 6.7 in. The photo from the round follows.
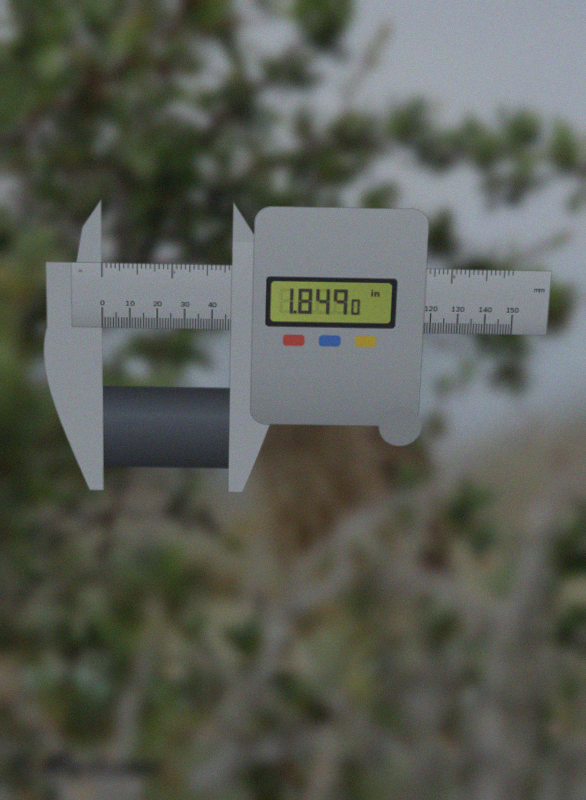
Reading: 1.8490 in
